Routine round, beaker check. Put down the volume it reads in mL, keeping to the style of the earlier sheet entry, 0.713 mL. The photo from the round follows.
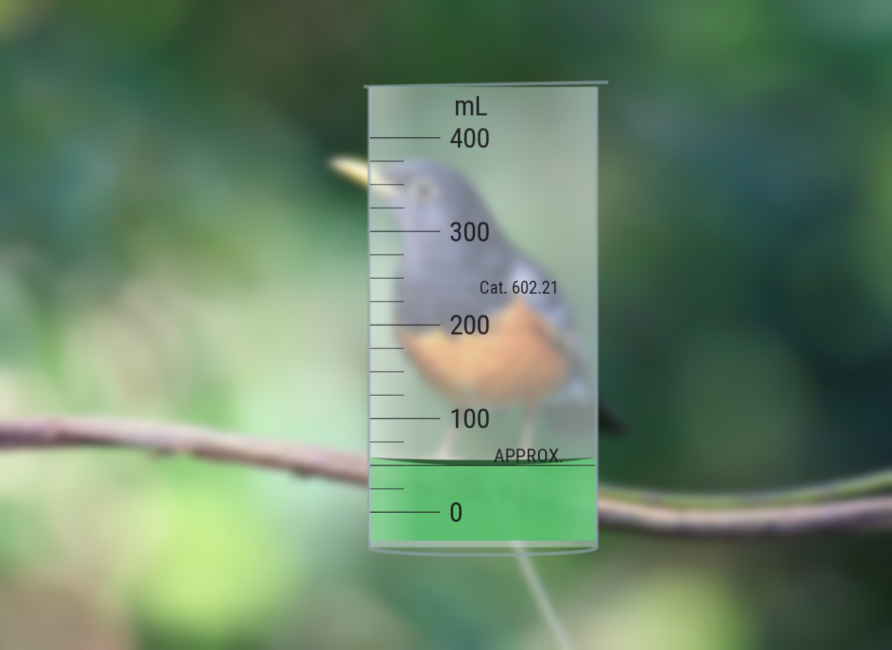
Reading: 50 mL
